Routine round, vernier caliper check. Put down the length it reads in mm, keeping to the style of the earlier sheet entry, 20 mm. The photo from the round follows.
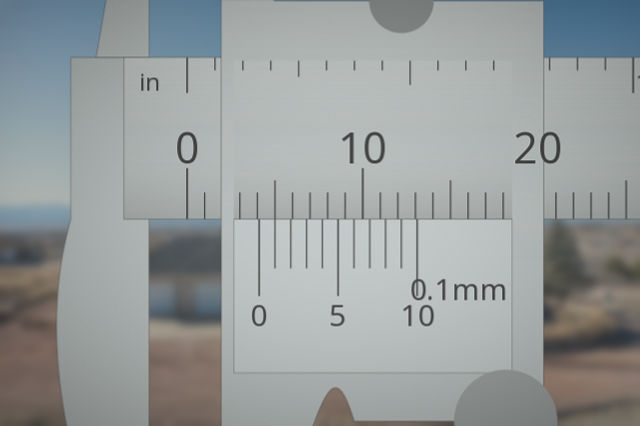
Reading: 4.1 mm
